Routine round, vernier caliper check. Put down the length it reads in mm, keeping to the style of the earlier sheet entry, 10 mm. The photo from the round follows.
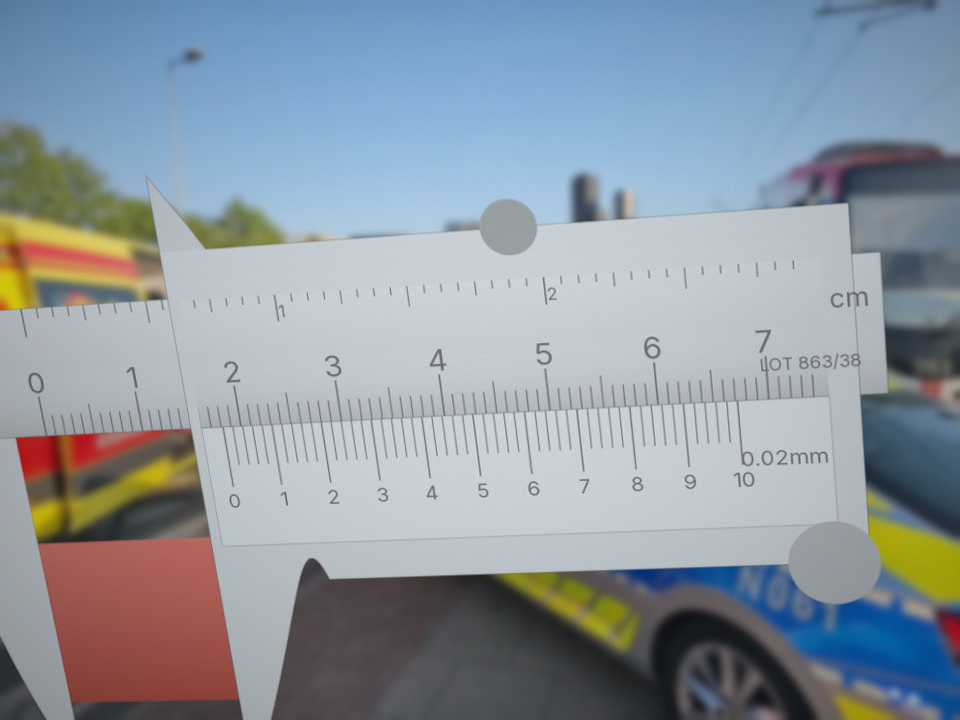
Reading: 18.2 mm
